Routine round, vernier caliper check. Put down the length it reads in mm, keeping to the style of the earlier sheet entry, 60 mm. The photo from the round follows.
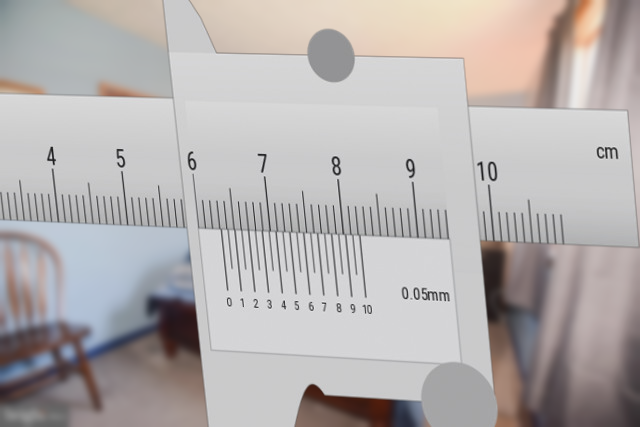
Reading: 63.2 mm
